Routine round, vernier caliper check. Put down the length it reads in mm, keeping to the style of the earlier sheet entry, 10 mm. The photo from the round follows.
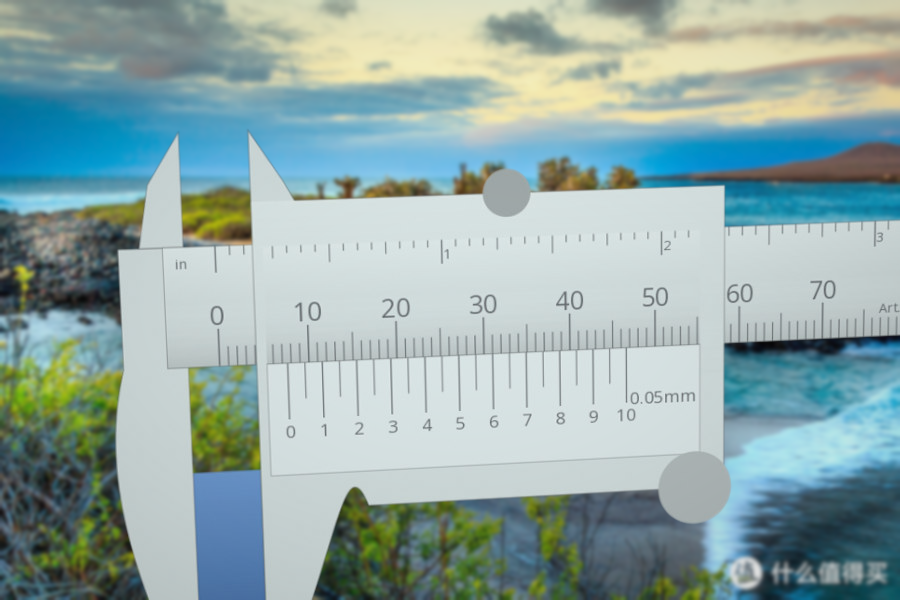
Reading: 7.6 mm
